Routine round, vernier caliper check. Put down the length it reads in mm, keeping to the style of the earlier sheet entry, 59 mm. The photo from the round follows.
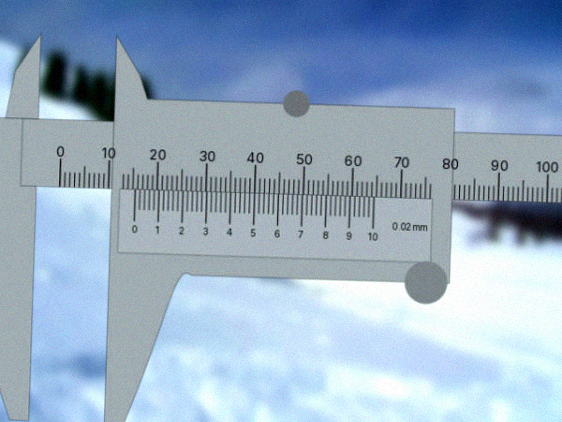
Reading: 15.5 mm
